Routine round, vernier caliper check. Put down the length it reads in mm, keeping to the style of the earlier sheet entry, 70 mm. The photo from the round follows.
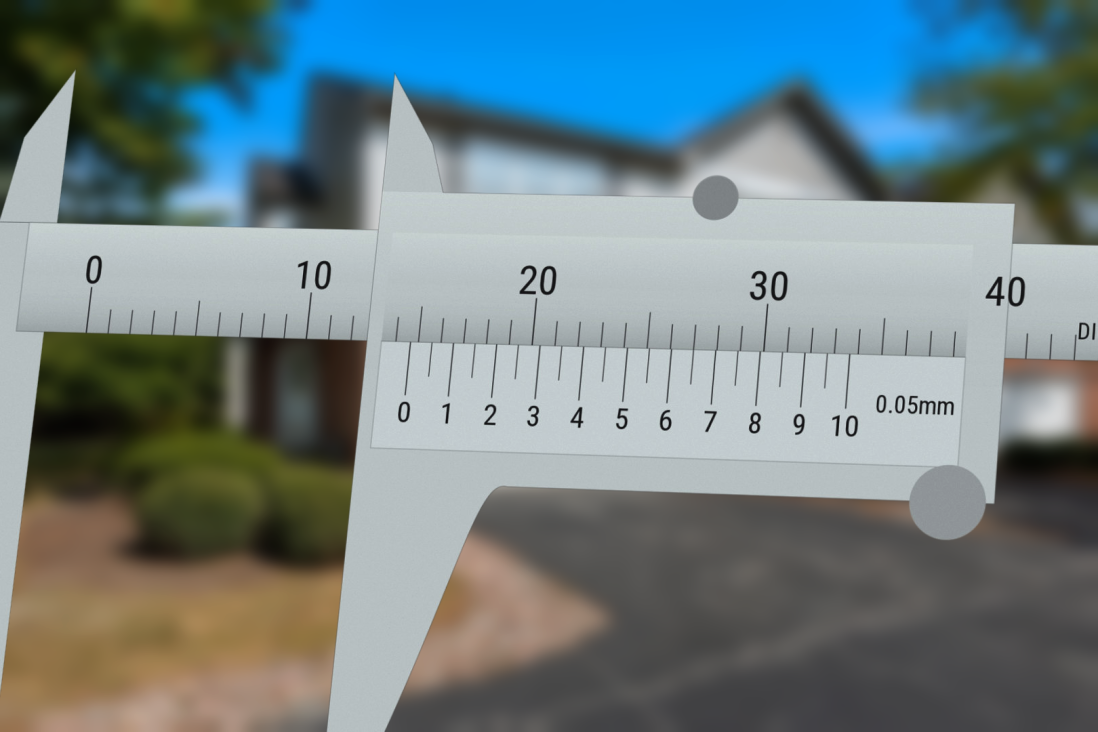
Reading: 14.65 mm
